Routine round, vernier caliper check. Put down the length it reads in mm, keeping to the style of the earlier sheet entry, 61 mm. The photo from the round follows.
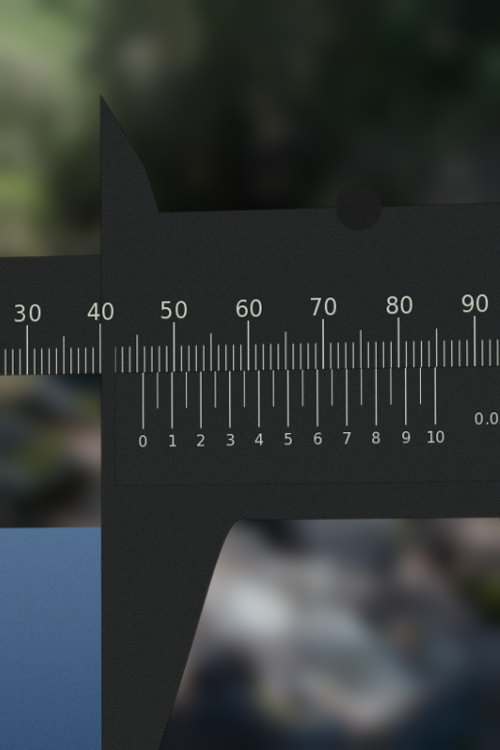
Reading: 45.8 mm
